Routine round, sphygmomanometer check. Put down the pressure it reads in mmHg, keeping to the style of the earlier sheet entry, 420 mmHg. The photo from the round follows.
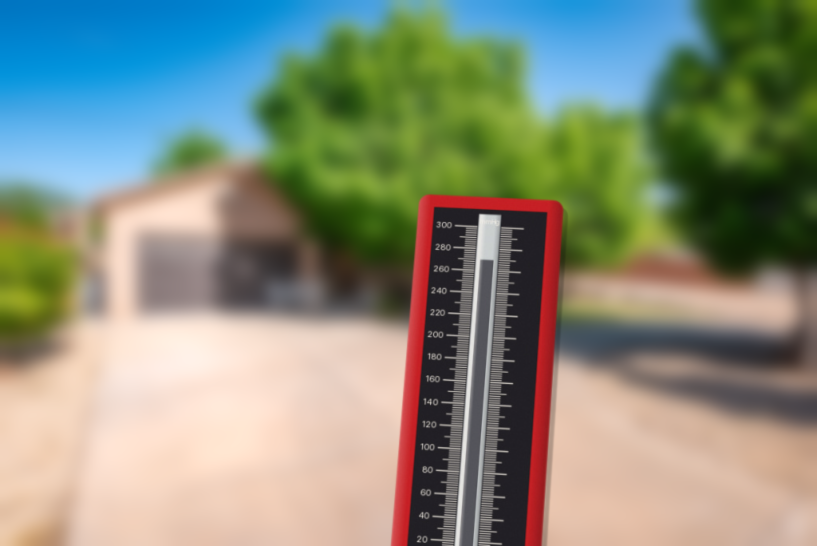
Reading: 270 mmHg
